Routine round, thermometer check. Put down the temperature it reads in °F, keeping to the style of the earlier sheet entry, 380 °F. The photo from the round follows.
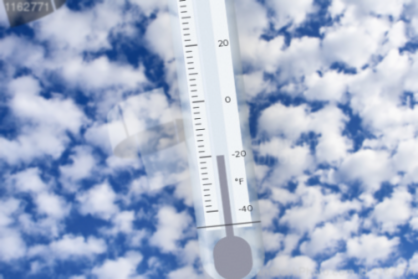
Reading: -20 °F
